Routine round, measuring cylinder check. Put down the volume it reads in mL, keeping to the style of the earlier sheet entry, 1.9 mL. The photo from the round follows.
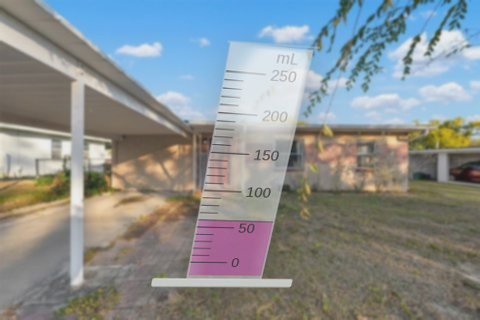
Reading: 60 mL
